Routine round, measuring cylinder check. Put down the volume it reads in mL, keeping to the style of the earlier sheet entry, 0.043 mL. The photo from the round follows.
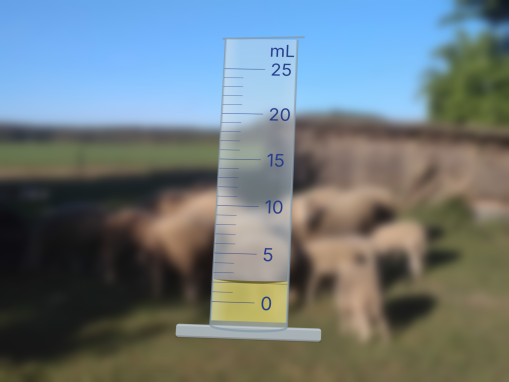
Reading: 2 mL
